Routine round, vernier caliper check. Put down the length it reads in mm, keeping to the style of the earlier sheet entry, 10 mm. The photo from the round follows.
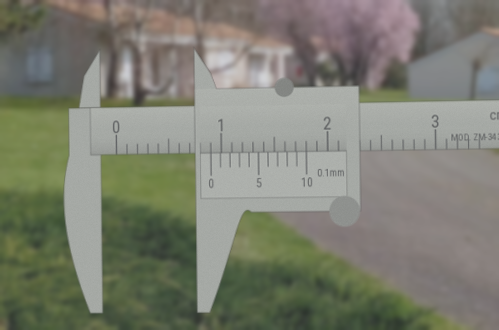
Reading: 9.0 mm
